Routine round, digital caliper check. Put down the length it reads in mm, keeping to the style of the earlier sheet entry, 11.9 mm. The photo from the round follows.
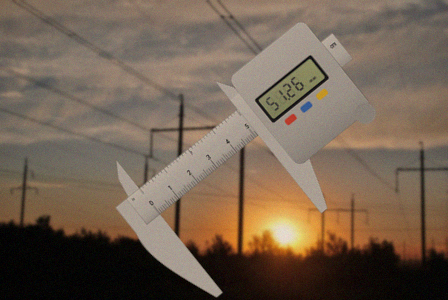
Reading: 51.26 mm
